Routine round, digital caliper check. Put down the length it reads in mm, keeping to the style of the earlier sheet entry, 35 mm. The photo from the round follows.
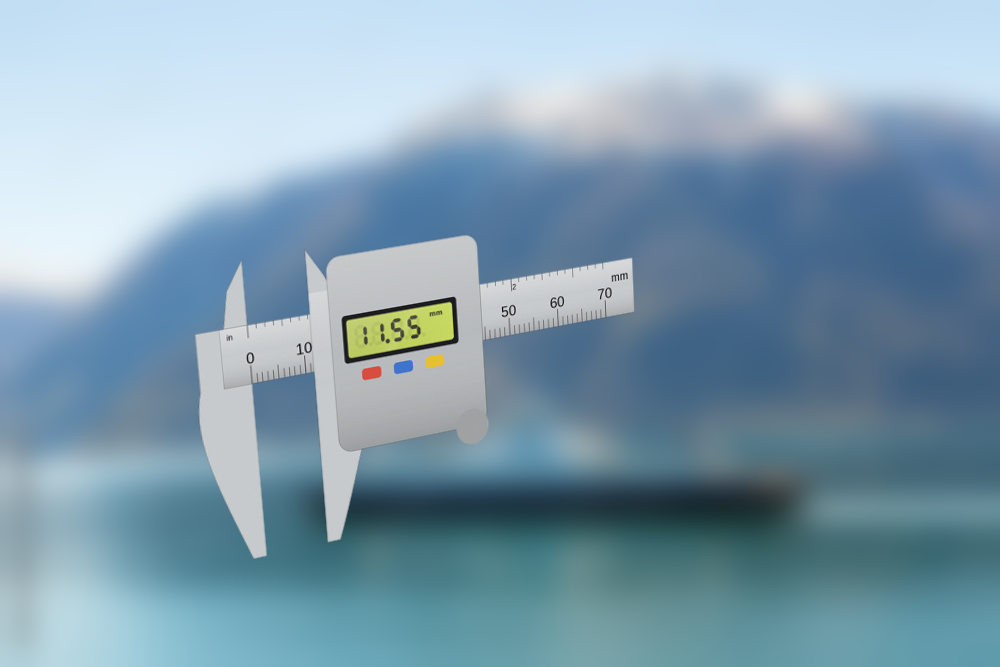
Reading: 11.55 mm
